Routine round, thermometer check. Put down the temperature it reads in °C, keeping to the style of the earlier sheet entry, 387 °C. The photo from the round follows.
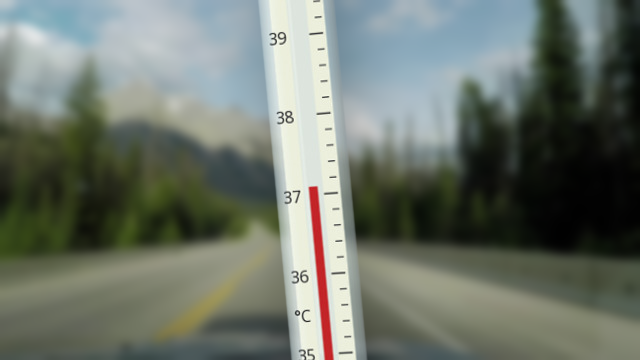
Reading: 37.1 °C
